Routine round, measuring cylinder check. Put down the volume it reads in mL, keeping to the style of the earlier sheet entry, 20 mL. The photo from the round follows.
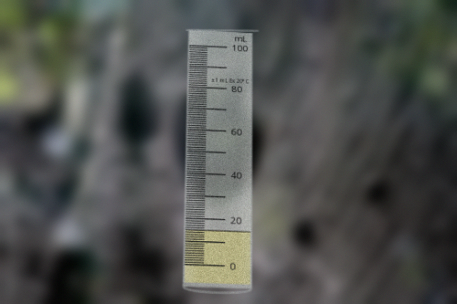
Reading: 15 mL
